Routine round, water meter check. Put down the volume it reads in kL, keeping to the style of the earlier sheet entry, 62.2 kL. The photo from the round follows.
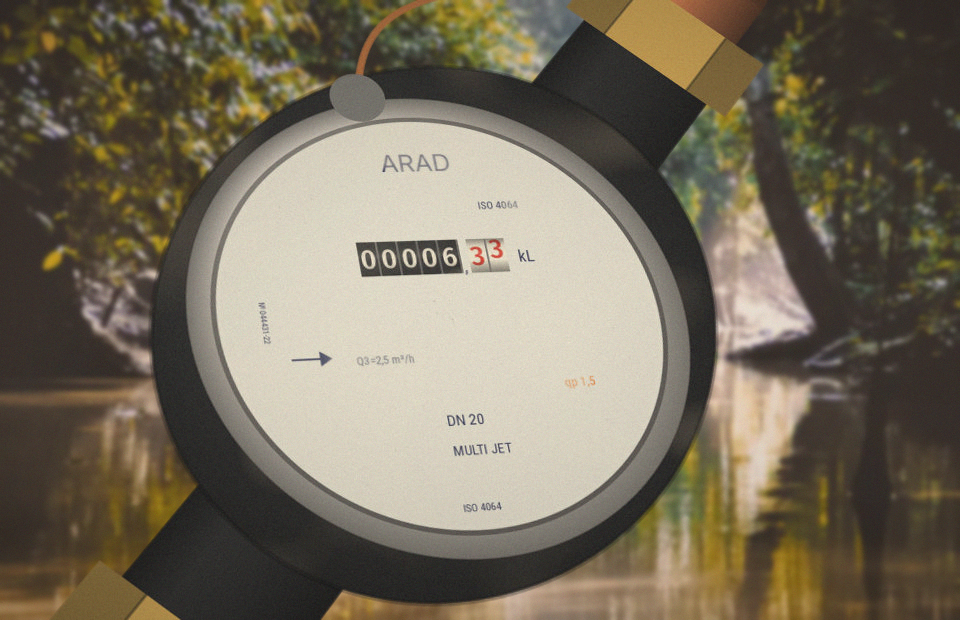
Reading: 6.33 kL
